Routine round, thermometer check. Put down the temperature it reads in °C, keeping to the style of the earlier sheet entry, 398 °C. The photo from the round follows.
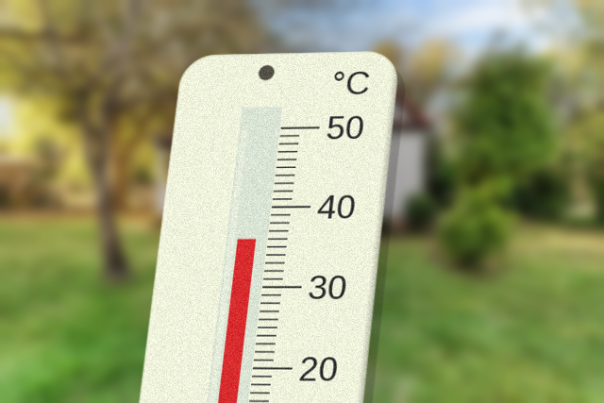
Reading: 36 °C
